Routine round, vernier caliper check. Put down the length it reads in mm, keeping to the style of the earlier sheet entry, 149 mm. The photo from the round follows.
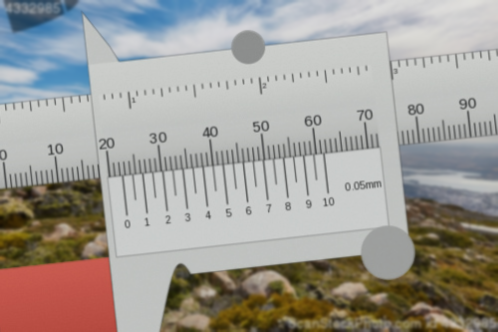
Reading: 22.5 mm
